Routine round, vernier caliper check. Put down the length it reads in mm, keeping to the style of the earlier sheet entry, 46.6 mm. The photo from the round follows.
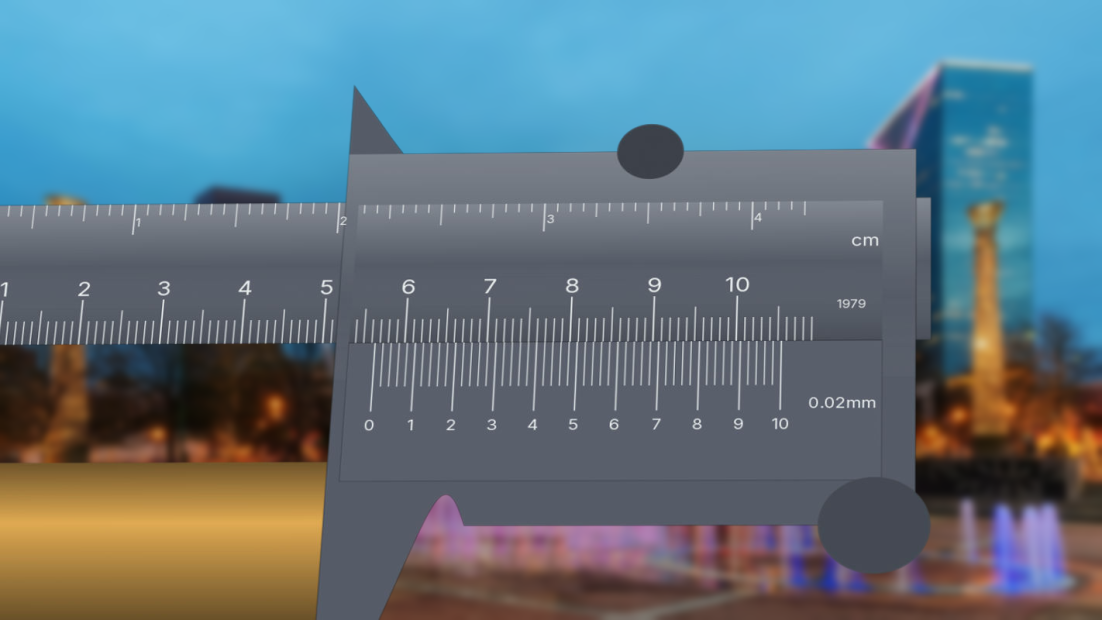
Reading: 56.4 mm
